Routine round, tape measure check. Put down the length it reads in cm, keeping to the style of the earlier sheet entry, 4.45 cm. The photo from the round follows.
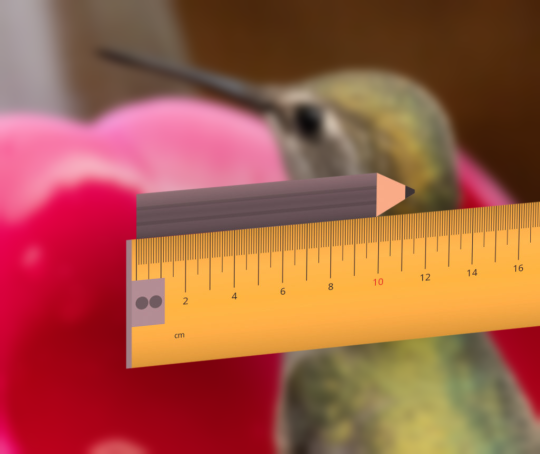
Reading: 11.5 cm
